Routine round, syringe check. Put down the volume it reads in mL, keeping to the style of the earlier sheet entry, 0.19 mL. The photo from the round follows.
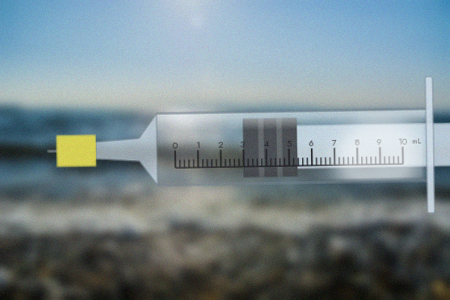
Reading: 3 mL
